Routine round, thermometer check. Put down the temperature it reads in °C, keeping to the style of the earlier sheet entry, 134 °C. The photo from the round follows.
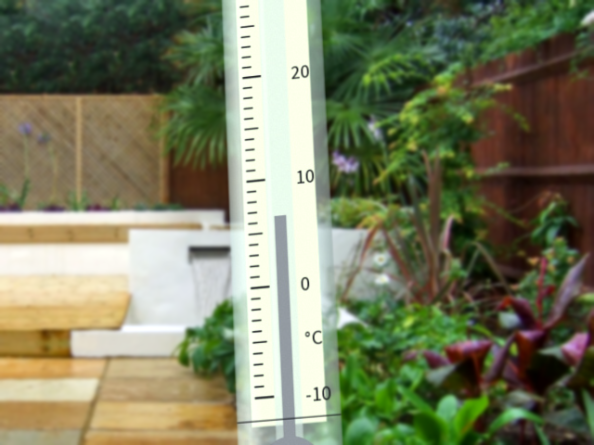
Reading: 6.5 °C
